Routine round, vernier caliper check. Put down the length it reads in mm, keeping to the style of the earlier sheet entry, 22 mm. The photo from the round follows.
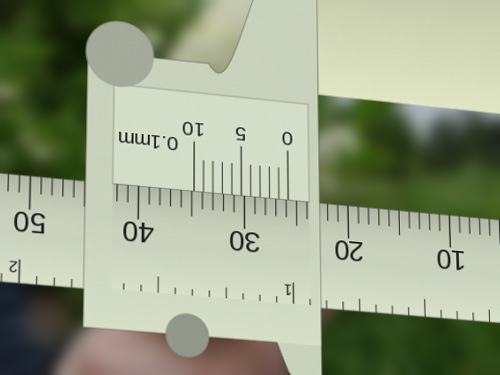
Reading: 25.8 mm
